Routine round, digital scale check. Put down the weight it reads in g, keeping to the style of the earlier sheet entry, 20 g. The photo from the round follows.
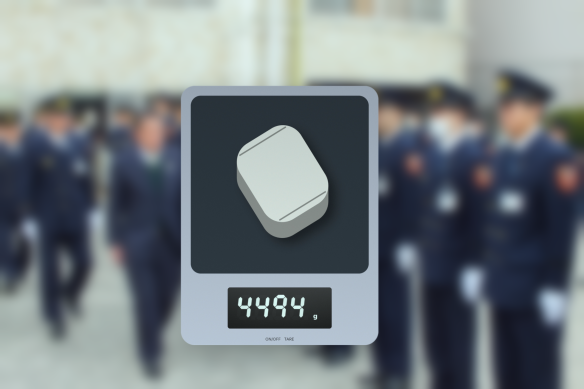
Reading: 4494 g
